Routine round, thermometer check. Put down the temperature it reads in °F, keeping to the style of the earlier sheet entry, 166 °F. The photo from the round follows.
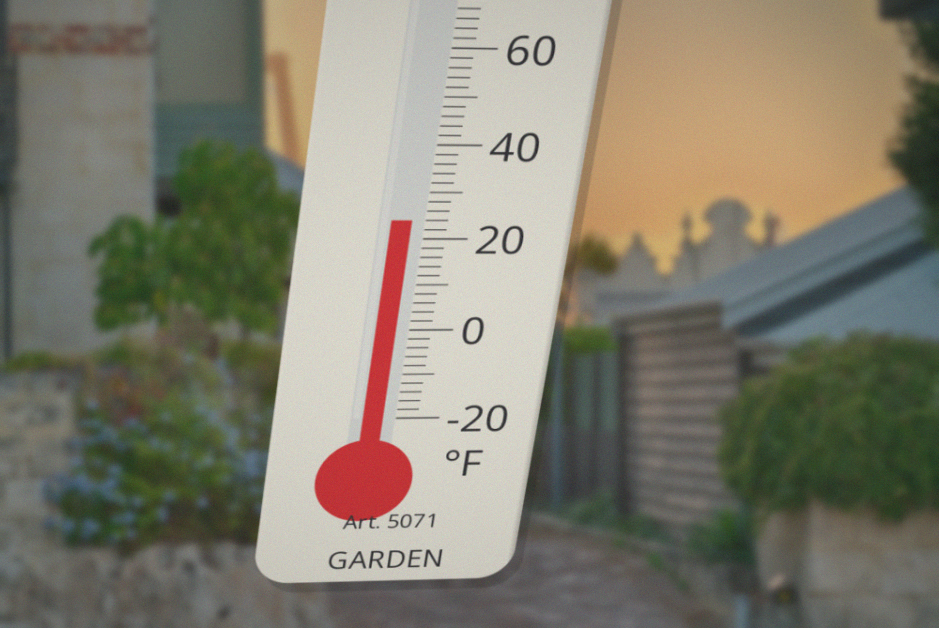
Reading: 24 °F
